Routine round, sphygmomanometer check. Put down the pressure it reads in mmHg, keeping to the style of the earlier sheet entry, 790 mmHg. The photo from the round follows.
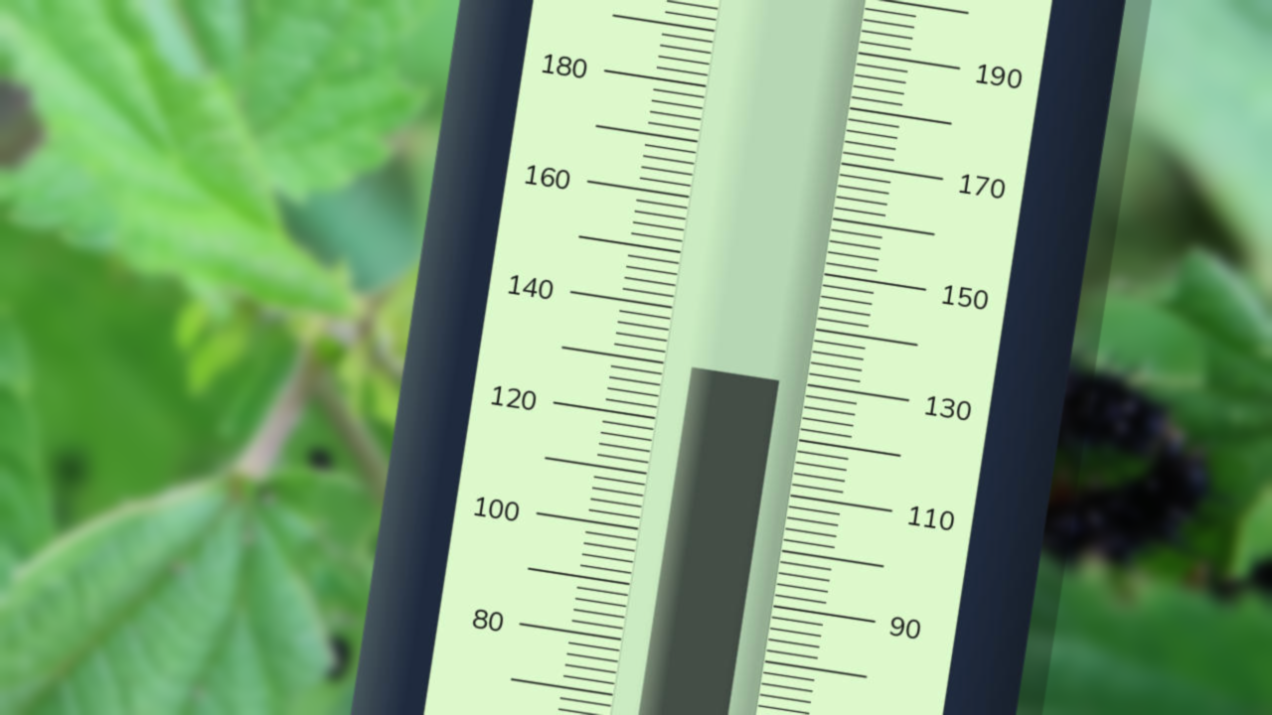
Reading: 130 mmHg
